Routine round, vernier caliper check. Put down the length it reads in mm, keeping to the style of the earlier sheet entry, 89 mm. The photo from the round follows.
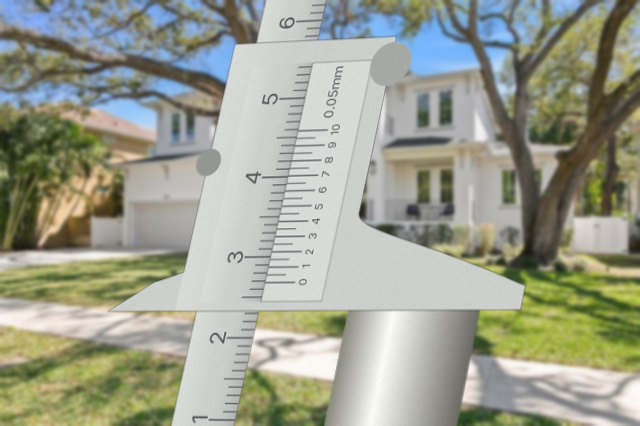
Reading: 26.8 mm
